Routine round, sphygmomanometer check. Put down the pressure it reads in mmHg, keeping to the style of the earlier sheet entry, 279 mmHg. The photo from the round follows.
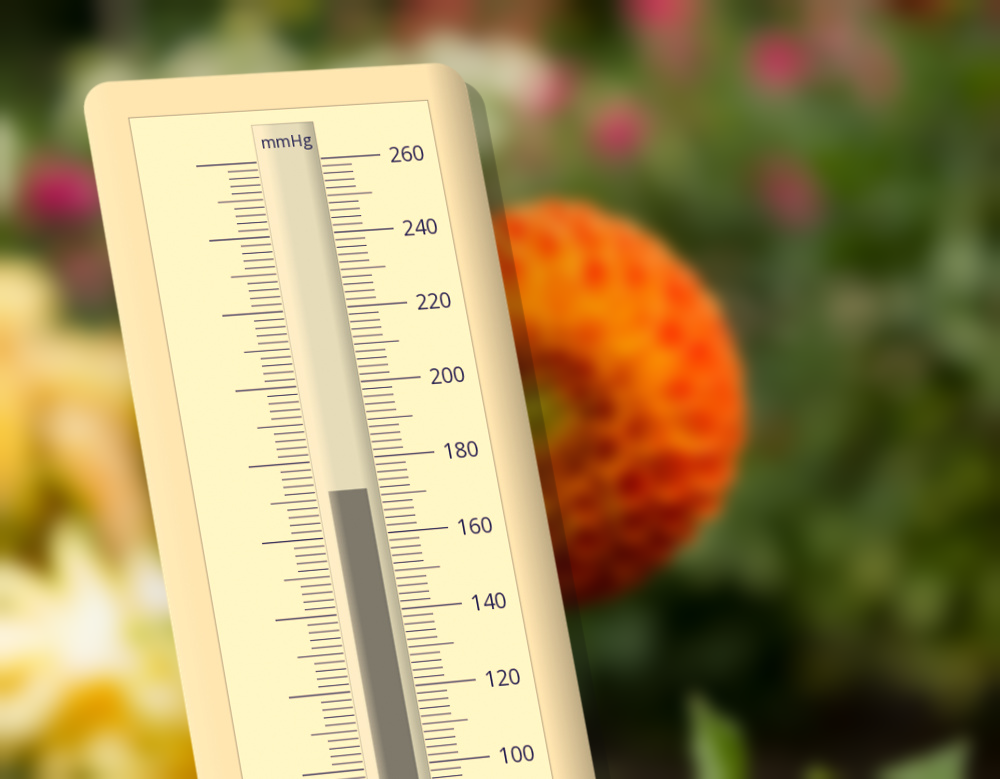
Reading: 172 mmHg
